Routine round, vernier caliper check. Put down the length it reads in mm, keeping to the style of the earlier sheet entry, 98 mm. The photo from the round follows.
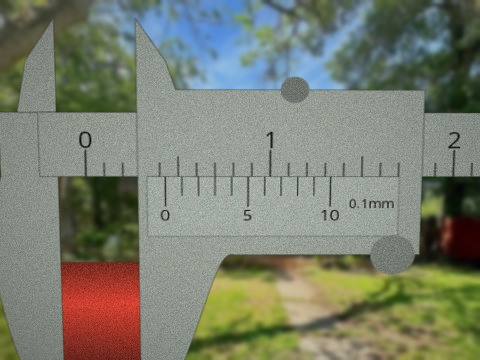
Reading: 4.3 mm
